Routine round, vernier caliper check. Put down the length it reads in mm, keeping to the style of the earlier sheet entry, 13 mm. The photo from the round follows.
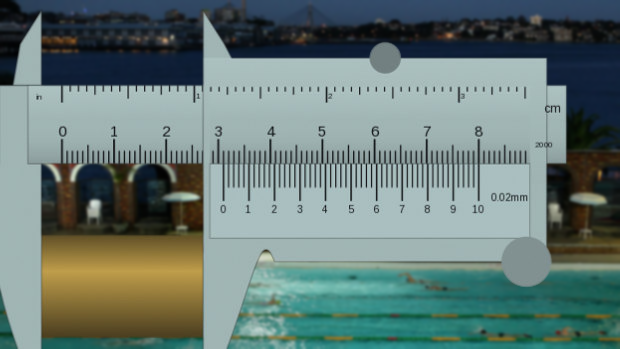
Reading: 31.0 mm
